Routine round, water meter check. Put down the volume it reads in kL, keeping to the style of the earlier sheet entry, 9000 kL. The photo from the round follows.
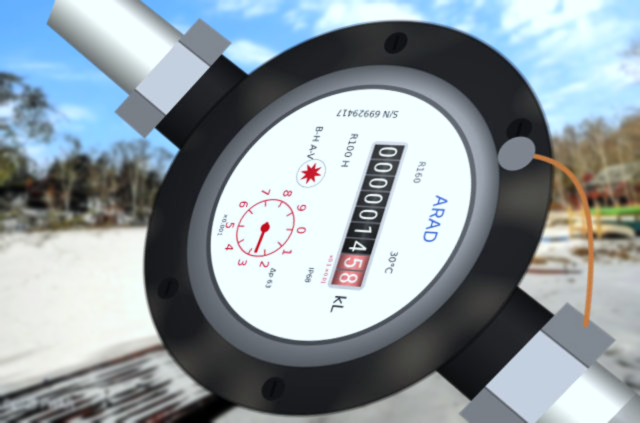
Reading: 14.582 kL
